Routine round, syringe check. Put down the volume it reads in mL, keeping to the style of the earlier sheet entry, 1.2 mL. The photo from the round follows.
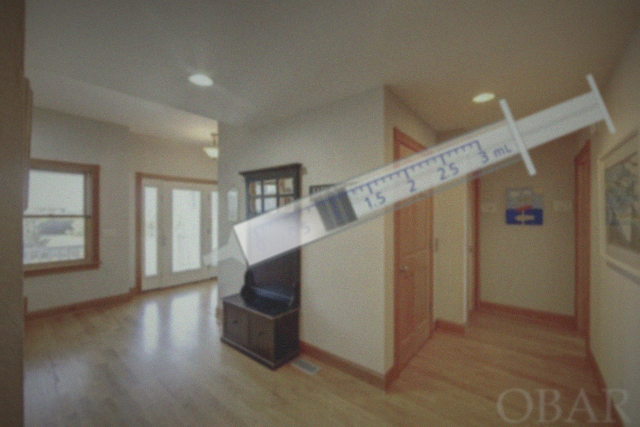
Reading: 0.8 mL
